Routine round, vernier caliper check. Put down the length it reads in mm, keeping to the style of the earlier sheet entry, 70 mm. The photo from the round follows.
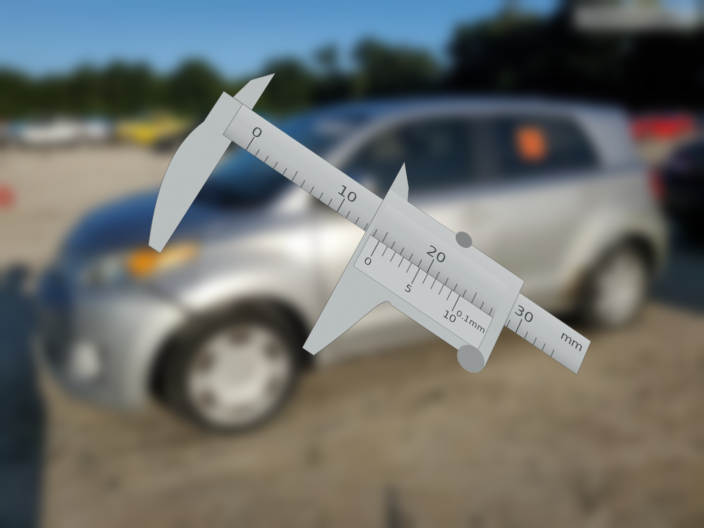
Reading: 14.7 mm
